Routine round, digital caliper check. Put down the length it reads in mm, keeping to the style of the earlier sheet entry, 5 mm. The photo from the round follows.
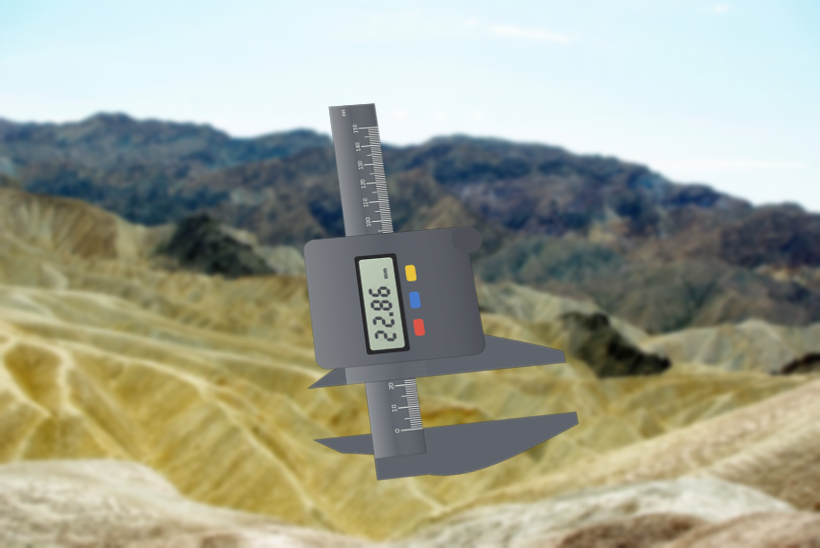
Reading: 22.86 mm
